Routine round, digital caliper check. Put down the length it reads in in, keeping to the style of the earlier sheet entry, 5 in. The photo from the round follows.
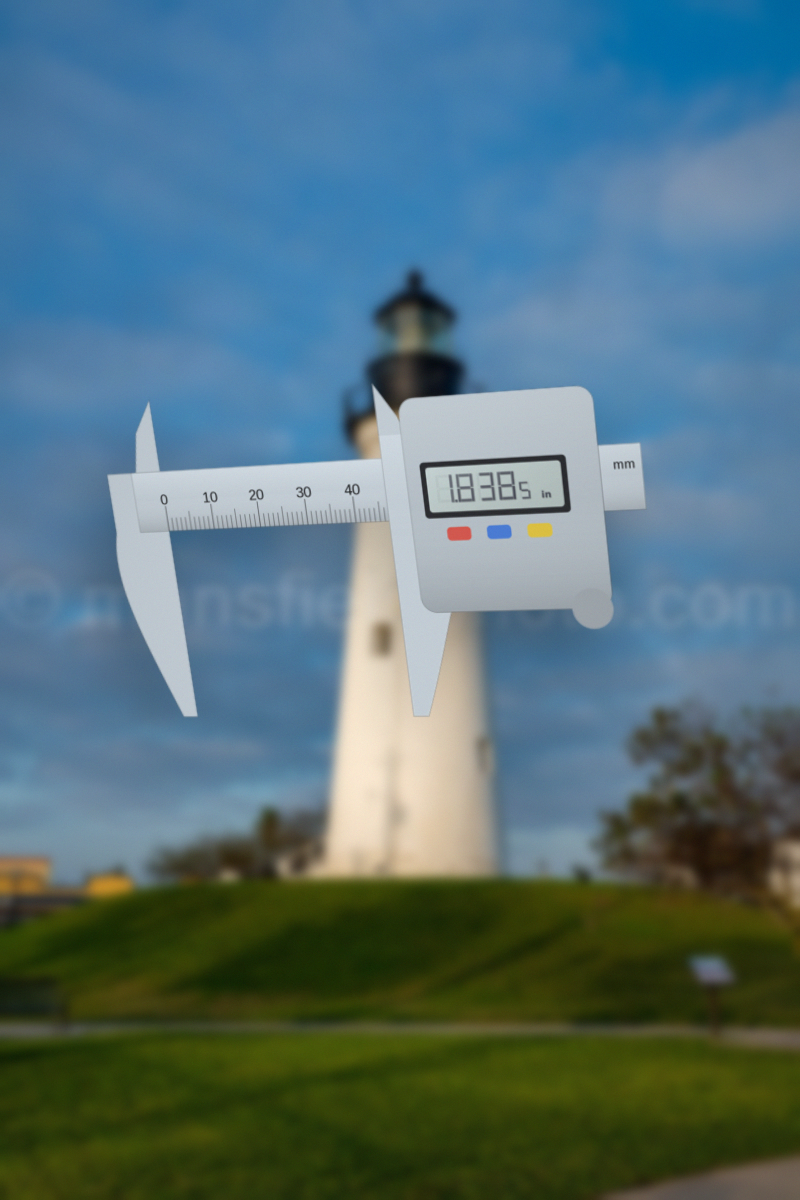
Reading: 1.8385 in
